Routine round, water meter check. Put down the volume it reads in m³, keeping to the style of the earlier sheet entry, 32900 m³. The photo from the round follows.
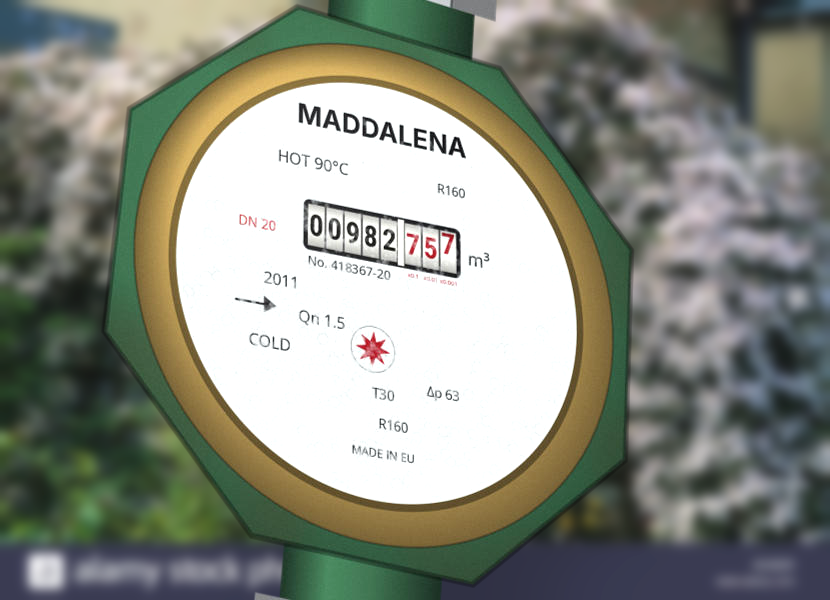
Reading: 982.757 m³
